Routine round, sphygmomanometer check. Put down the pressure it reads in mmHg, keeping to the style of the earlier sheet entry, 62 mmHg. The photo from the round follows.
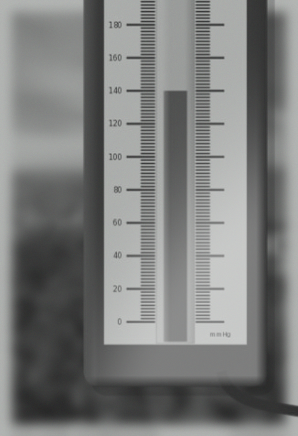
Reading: 140 mmHg
